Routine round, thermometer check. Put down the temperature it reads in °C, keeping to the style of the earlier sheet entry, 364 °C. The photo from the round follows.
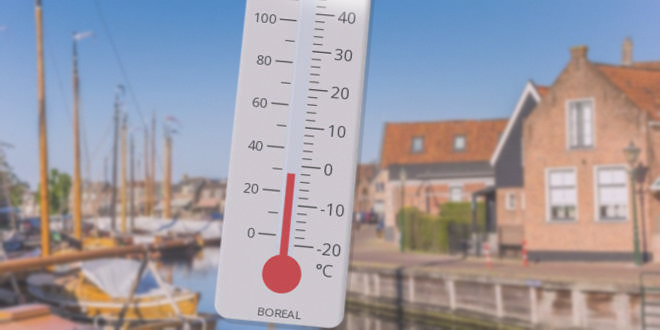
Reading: -2 °C
